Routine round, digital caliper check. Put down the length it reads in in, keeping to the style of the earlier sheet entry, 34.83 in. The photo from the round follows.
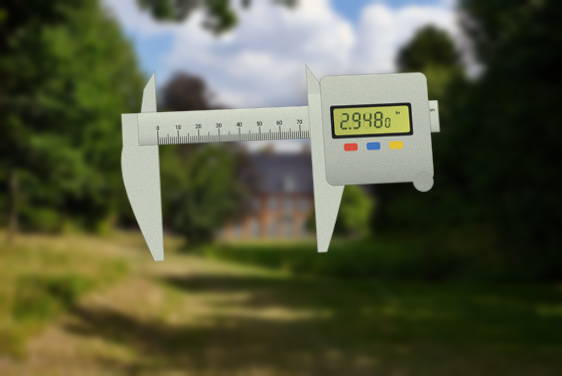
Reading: 2.9480 in
